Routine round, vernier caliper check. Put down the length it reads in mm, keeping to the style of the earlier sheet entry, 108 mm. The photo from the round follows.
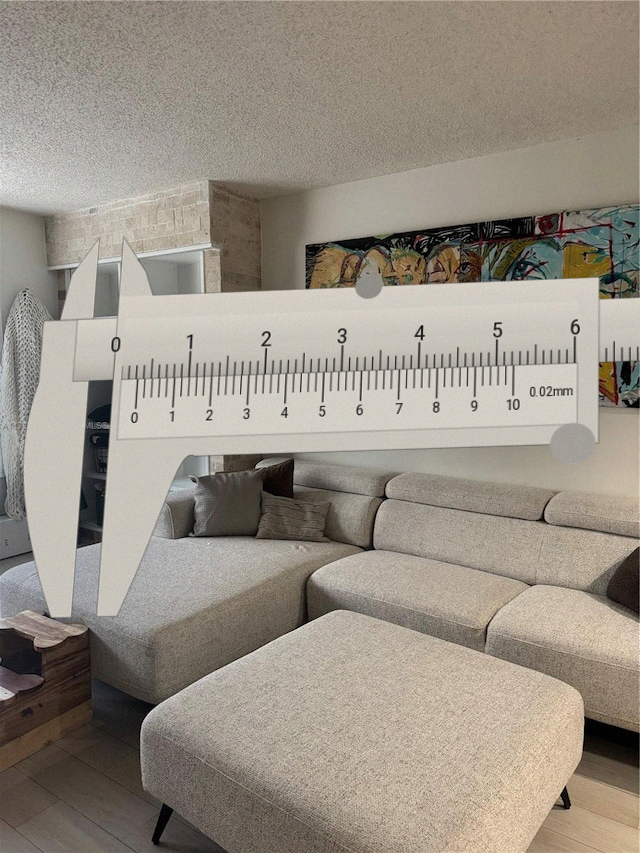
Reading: 3.2 mm
